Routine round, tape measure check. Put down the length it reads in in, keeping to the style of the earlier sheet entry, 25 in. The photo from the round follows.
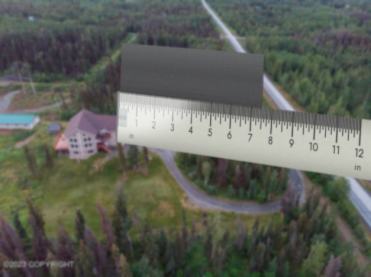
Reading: 7.5 in
